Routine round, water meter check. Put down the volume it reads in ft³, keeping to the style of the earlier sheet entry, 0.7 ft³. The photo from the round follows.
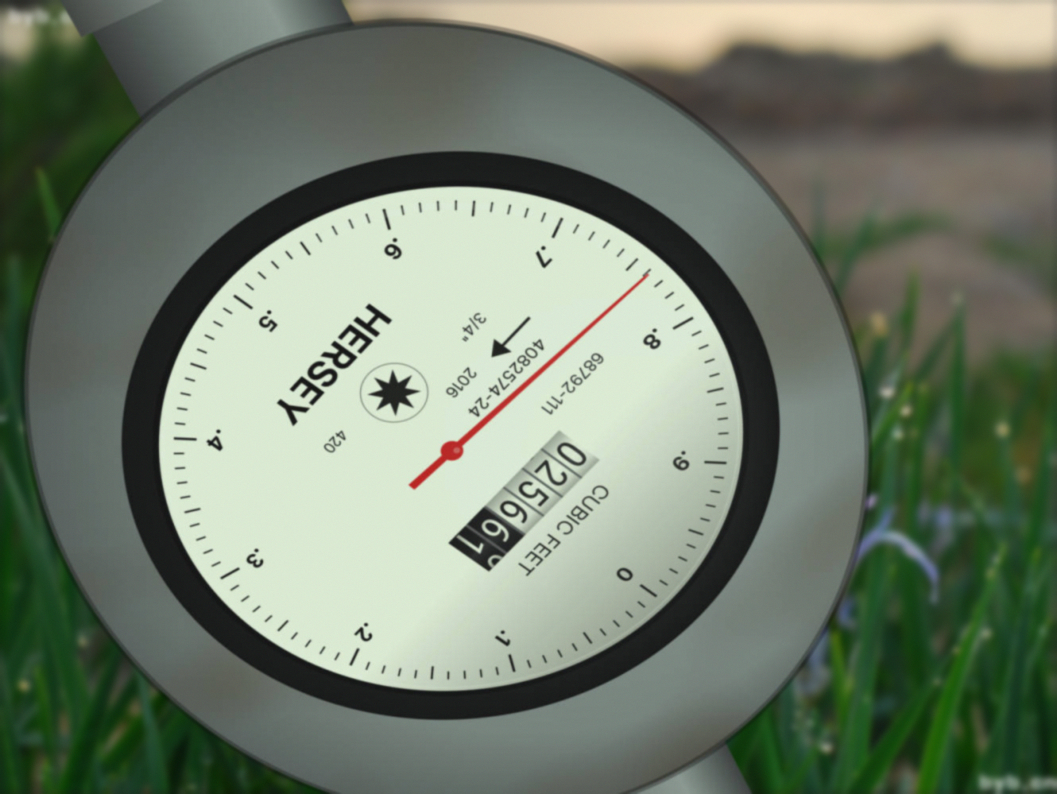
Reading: 25660.76 ft³
